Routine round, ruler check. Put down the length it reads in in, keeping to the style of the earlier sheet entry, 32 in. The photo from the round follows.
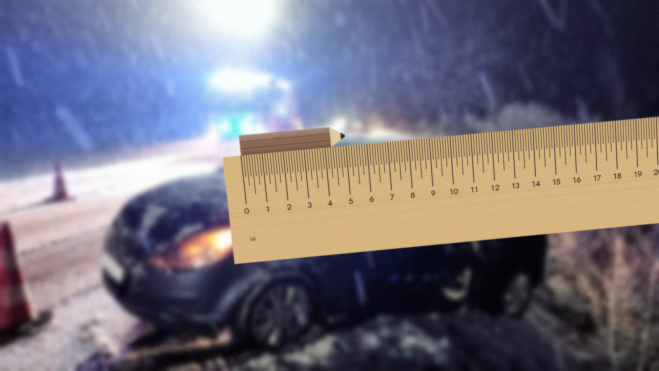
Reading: 5 in
